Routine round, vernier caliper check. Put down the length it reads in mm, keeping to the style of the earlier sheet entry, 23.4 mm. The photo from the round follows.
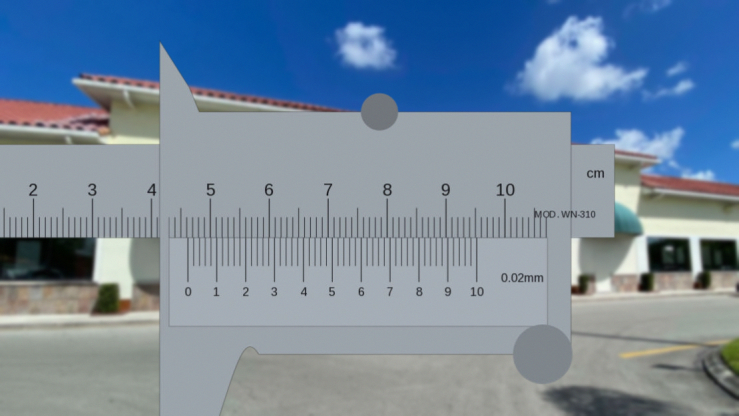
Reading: 46.2 mm
